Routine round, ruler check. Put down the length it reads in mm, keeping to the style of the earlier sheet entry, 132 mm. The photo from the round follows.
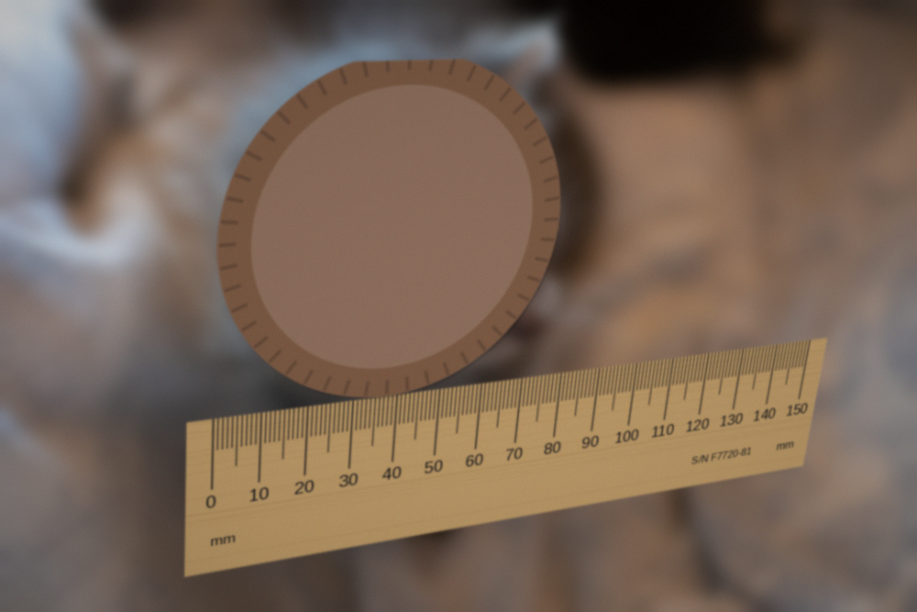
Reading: 75 mm
